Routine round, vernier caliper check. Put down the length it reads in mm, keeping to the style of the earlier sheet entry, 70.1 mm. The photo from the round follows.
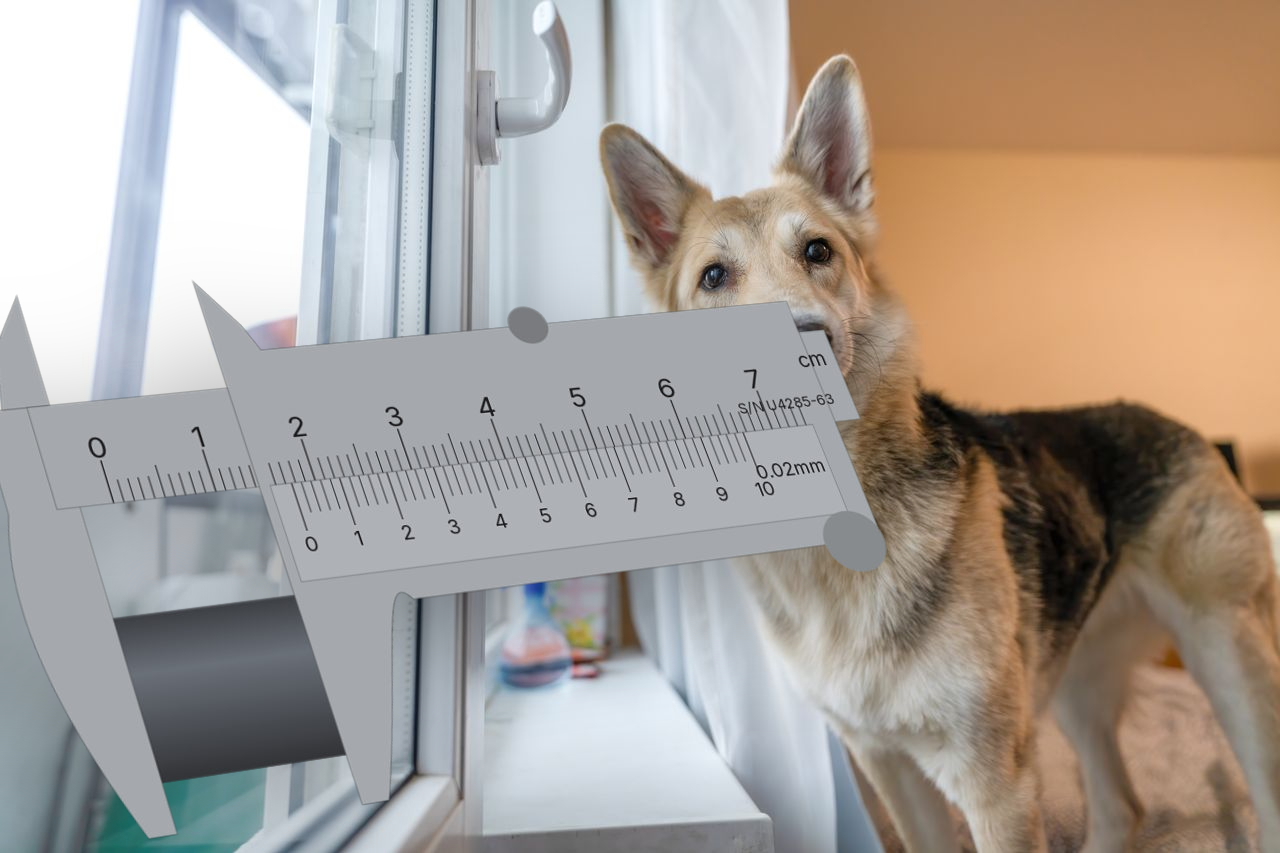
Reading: 17.6 mm
